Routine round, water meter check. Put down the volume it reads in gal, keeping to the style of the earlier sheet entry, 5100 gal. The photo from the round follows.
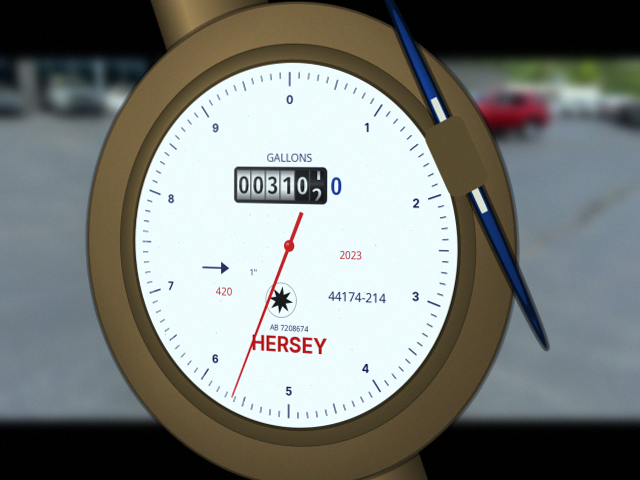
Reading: 31015.6 gal
